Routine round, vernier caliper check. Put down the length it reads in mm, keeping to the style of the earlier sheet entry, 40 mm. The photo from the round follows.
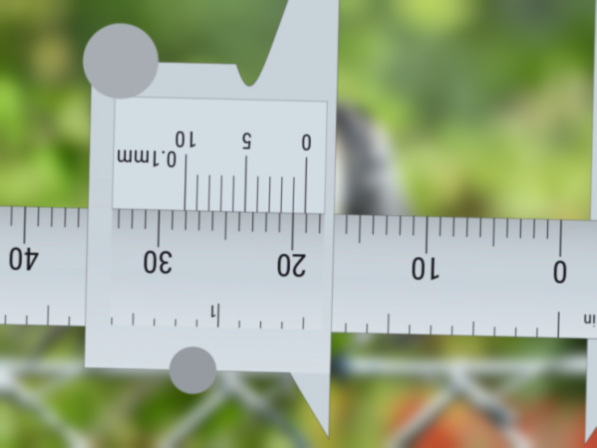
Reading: 19.1 mm
